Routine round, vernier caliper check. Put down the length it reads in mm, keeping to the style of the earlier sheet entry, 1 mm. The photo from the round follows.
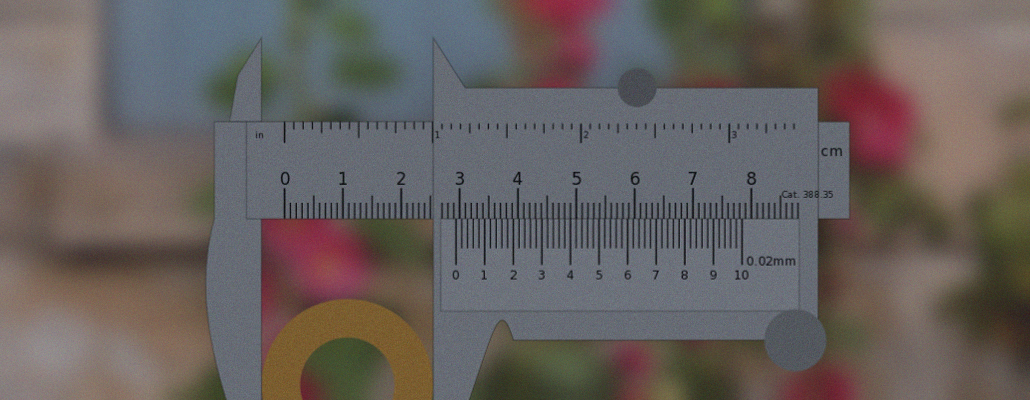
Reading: 29.4 mm
